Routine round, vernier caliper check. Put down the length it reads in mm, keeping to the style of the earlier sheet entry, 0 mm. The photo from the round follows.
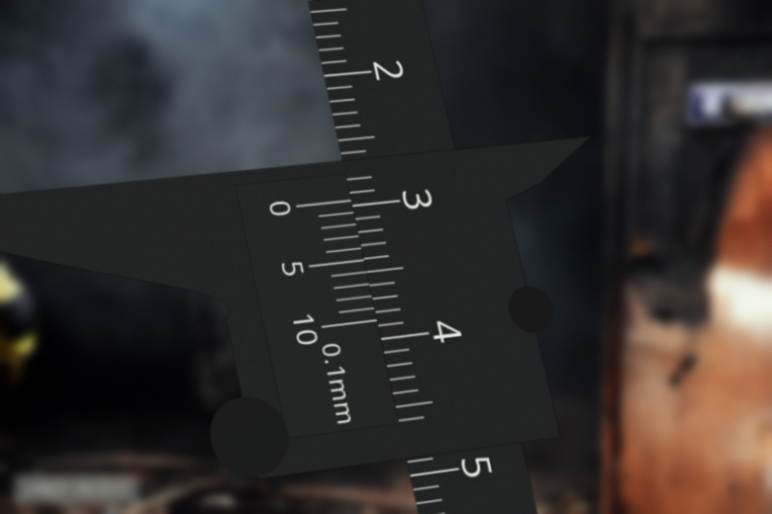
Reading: 29.6 mm
